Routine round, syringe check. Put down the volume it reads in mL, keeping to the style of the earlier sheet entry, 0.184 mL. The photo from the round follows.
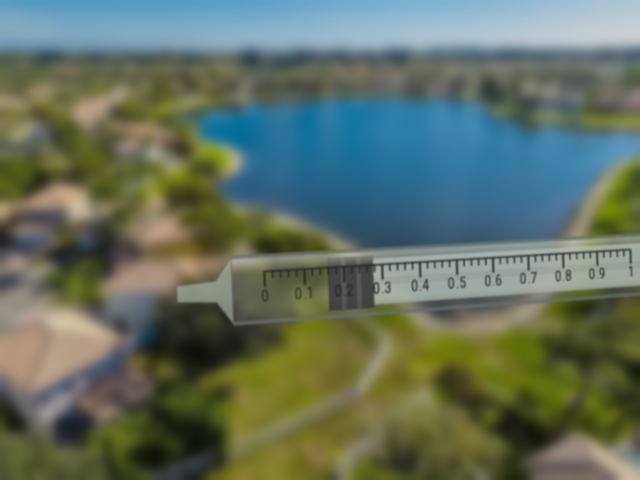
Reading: 0.16 mL
